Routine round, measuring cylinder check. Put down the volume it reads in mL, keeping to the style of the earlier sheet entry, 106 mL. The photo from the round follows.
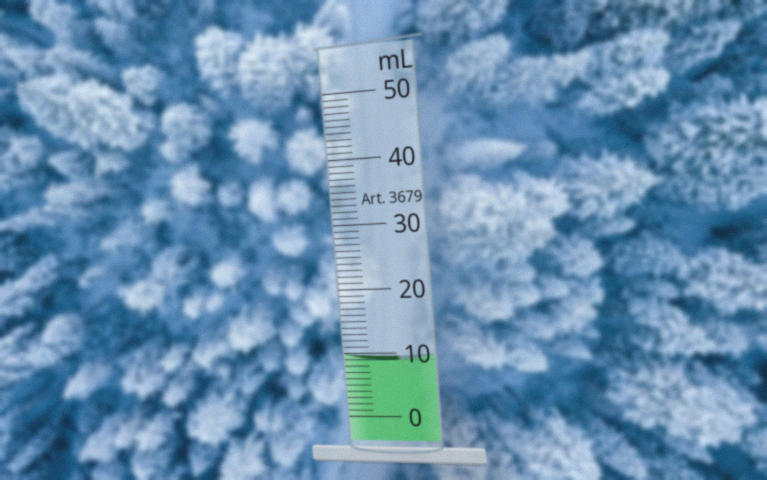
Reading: 9 mL
